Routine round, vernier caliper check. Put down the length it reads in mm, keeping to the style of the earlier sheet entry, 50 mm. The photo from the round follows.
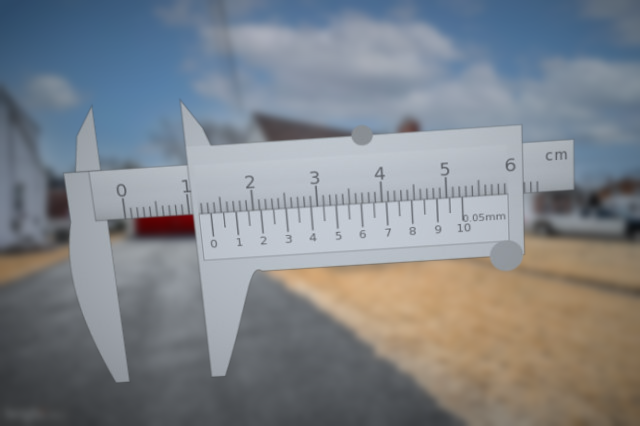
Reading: 13.4 mm
